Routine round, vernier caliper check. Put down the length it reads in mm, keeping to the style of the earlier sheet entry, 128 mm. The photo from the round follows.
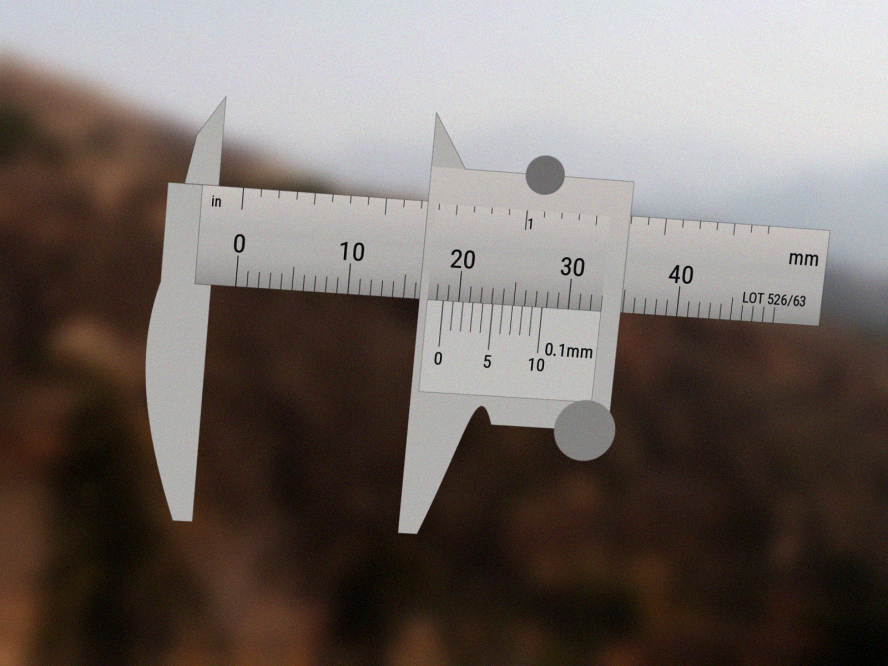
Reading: 18.6 mm
